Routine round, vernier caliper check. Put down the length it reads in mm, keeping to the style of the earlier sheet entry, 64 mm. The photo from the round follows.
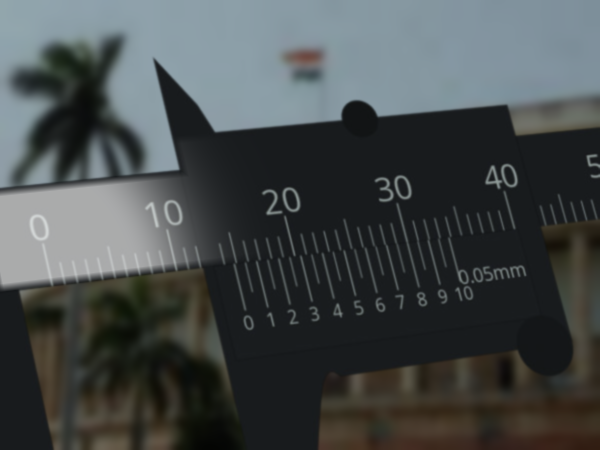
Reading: 14.8 mm
